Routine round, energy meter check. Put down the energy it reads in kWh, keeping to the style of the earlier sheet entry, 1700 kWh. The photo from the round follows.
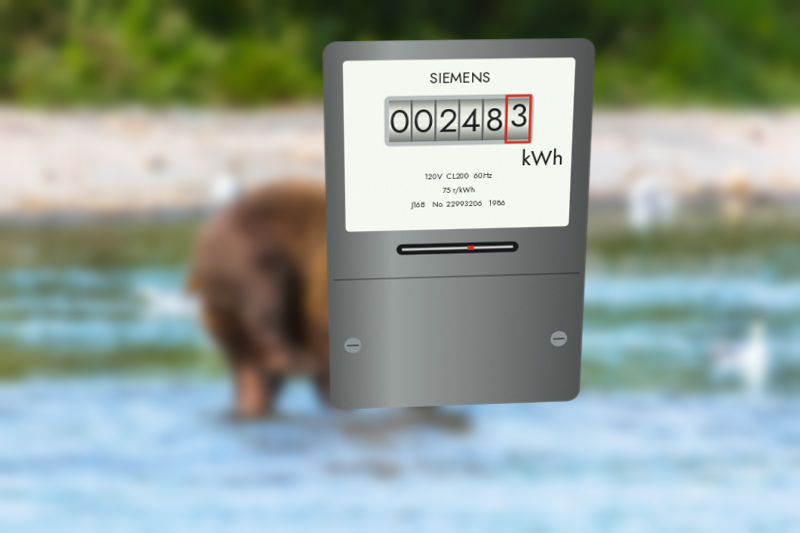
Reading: 248.3 kWh
